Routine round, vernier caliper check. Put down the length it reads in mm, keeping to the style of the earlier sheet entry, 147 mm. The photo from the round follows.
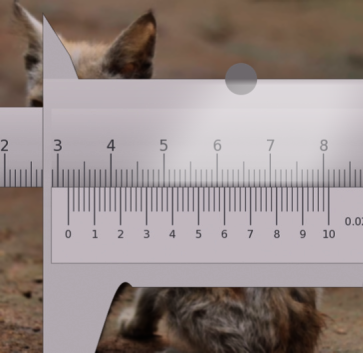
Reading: 32.0 mm
